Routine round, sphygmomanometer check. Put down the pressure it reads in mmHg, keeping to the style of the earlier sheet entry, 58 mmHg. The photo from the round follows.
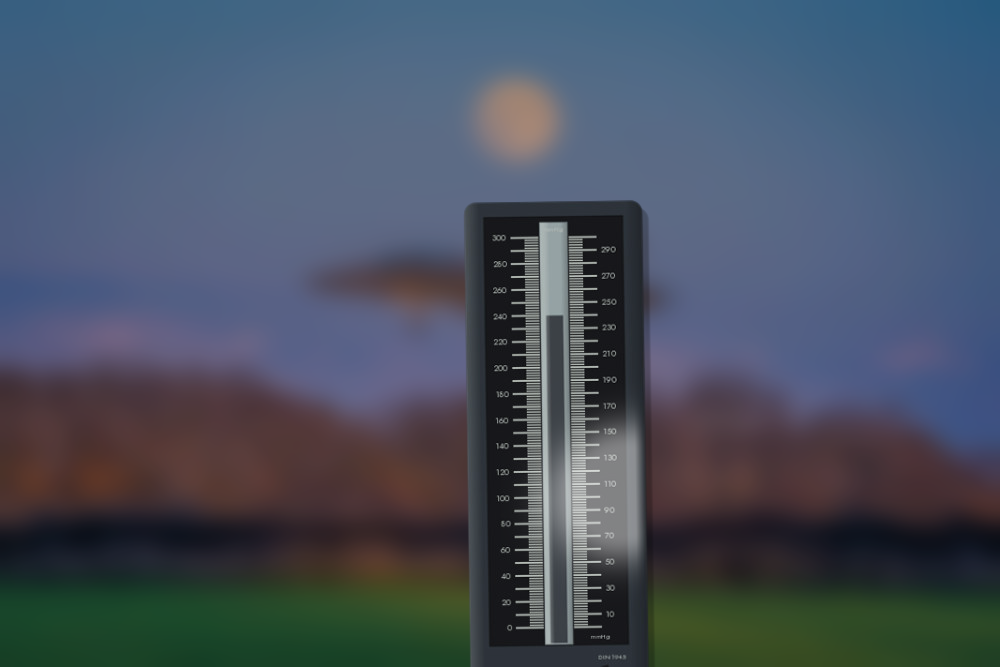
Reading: 240 mmHg
